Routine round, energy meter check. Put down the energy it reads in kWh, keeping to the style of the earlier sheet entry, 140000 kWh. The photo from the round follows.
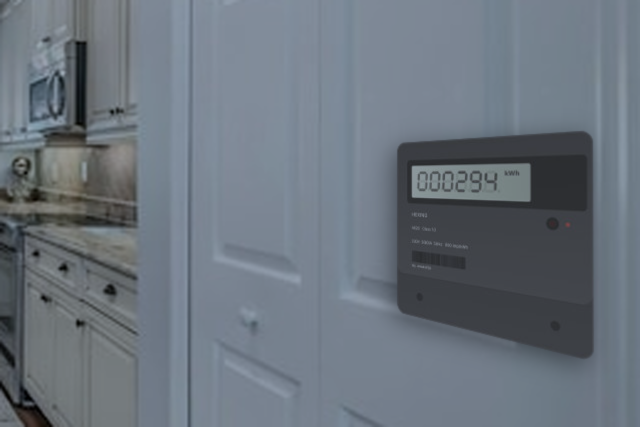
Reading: 294 kWh
